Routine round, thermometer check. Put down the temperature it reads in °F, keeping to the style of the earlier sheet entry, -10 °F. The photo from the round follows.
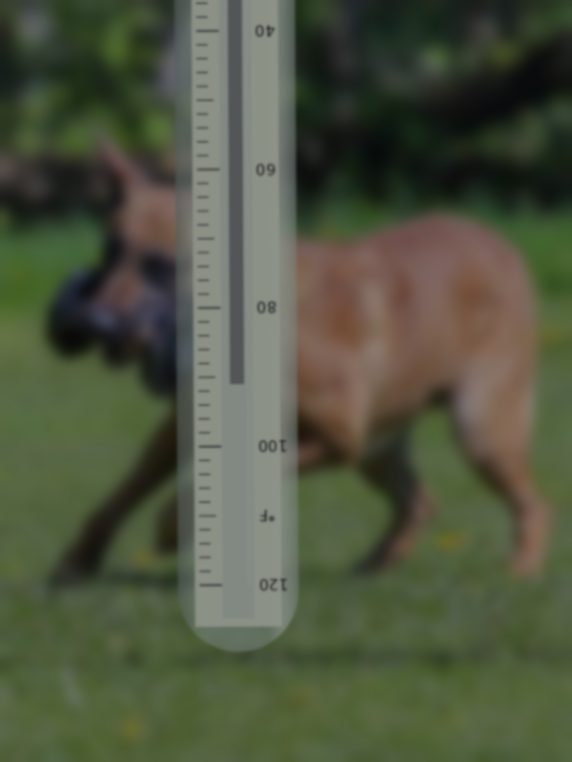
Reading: 91 °F
